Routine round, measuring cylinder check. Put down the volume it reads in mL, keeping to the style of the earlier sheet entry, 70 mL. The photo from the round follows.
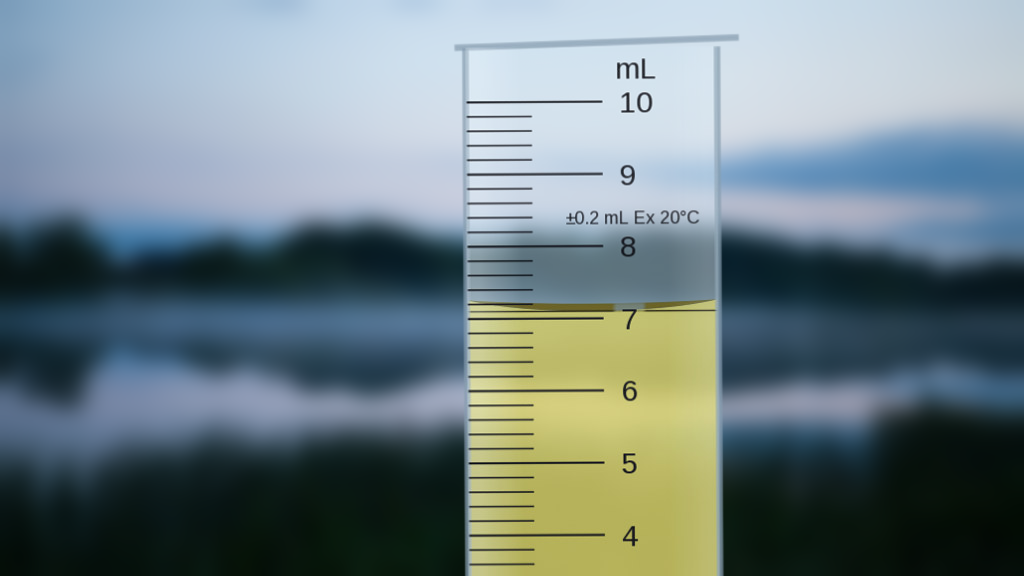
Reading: 7.1 mL
